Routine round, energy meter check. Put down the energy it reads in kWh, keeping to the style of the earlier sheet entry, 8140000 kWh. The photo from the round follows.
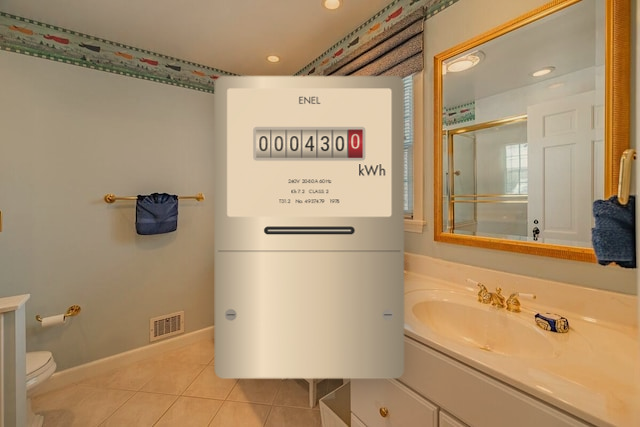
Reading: 430.0 kWh
